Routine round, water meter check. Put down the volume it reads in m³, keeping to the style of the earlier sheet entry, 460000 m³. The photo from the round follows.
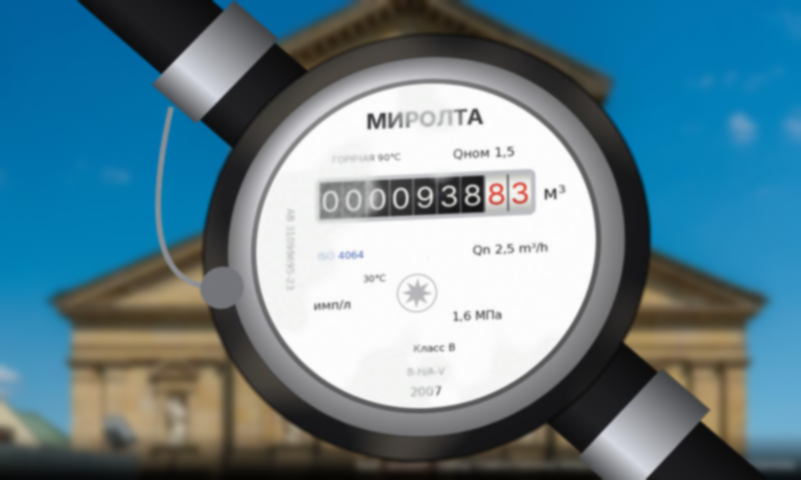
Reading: 938.83 m³
